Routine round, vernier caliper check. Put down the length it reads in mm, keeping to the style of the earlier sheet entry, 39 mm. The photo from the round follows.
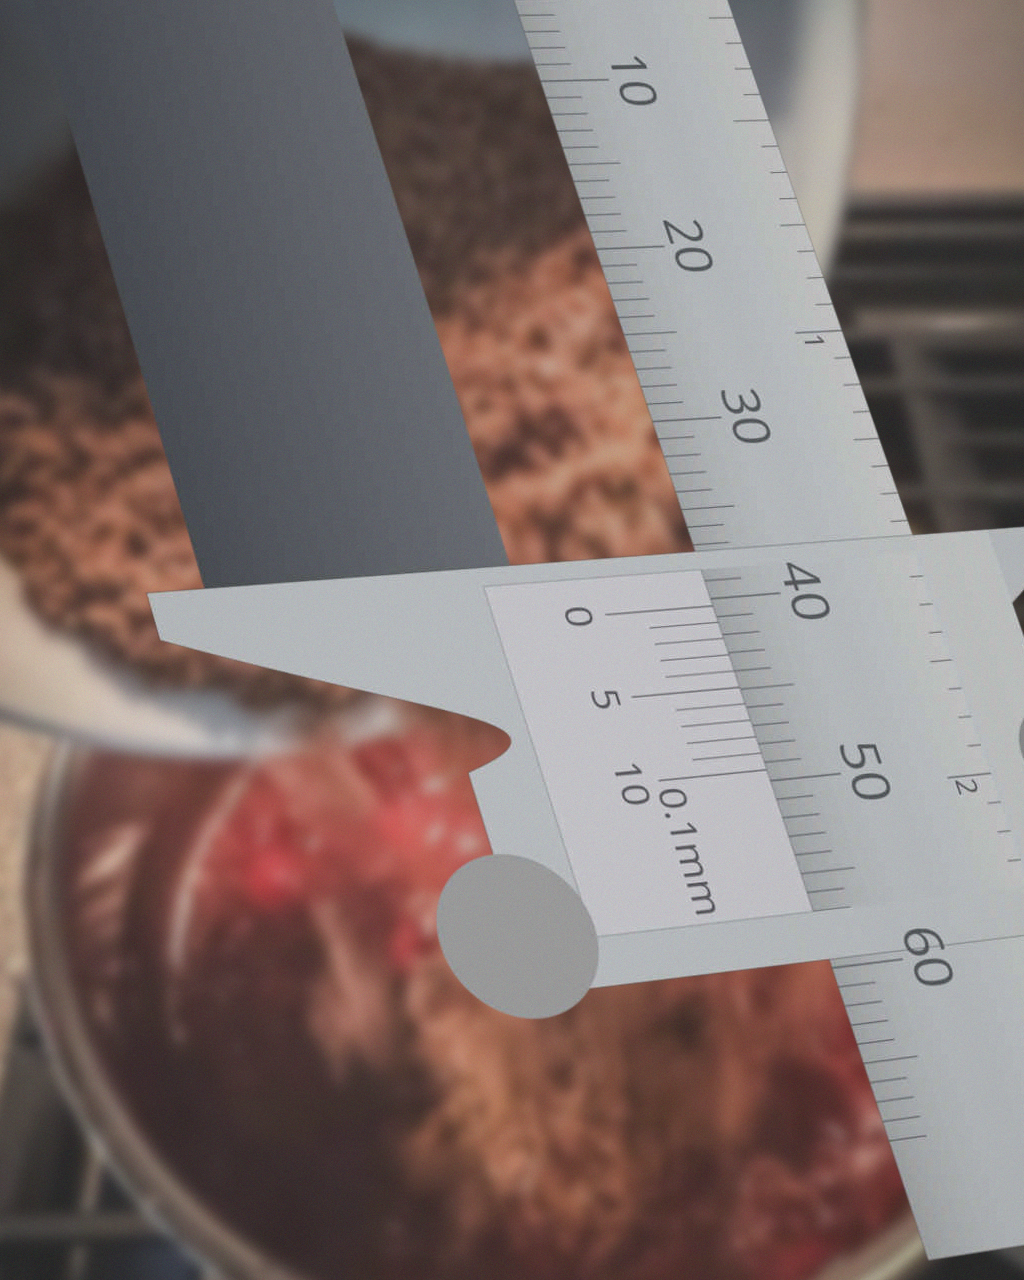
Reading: 40.4 mm
